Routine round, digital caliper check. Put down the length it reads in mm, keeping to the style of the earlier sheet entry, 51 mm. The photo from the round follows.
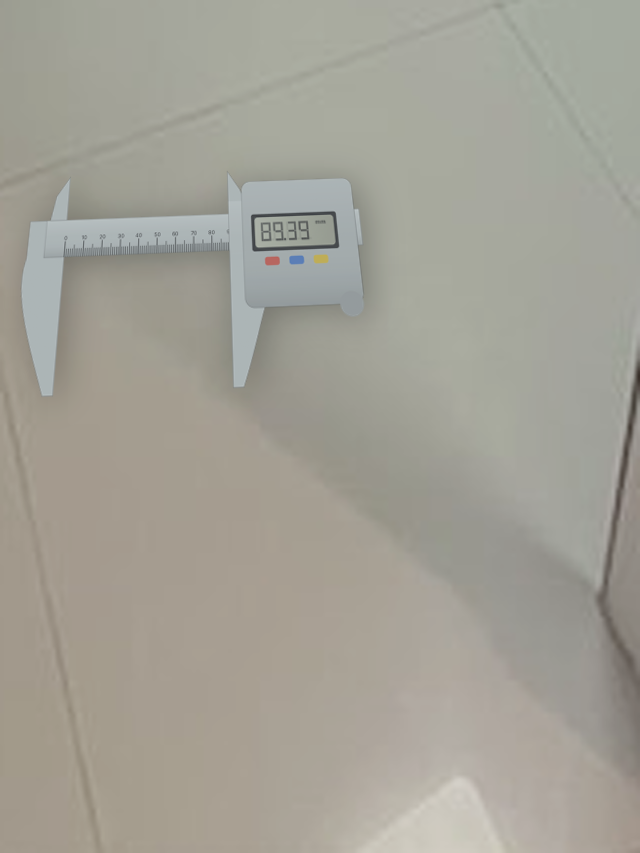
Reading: 89.39 mm
